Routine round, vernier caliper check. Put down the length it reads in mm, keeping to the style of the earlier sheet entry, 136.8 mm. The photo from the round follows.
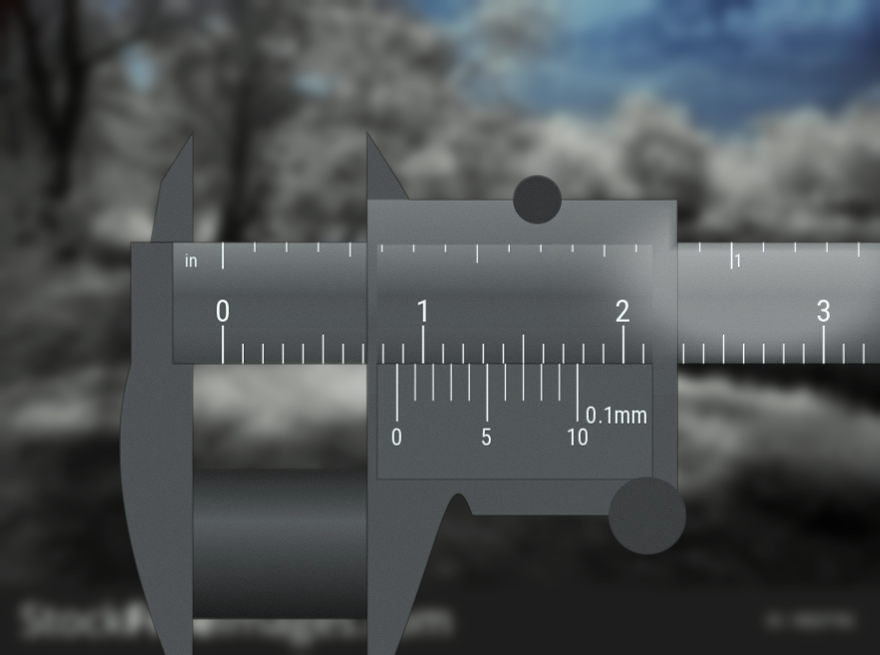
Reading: 8.7 mm
